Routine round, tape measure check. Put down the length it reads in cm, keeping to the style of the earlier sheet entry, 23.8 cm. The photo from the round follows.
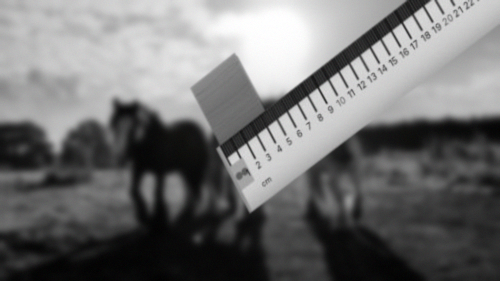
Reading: 4.5 cm
